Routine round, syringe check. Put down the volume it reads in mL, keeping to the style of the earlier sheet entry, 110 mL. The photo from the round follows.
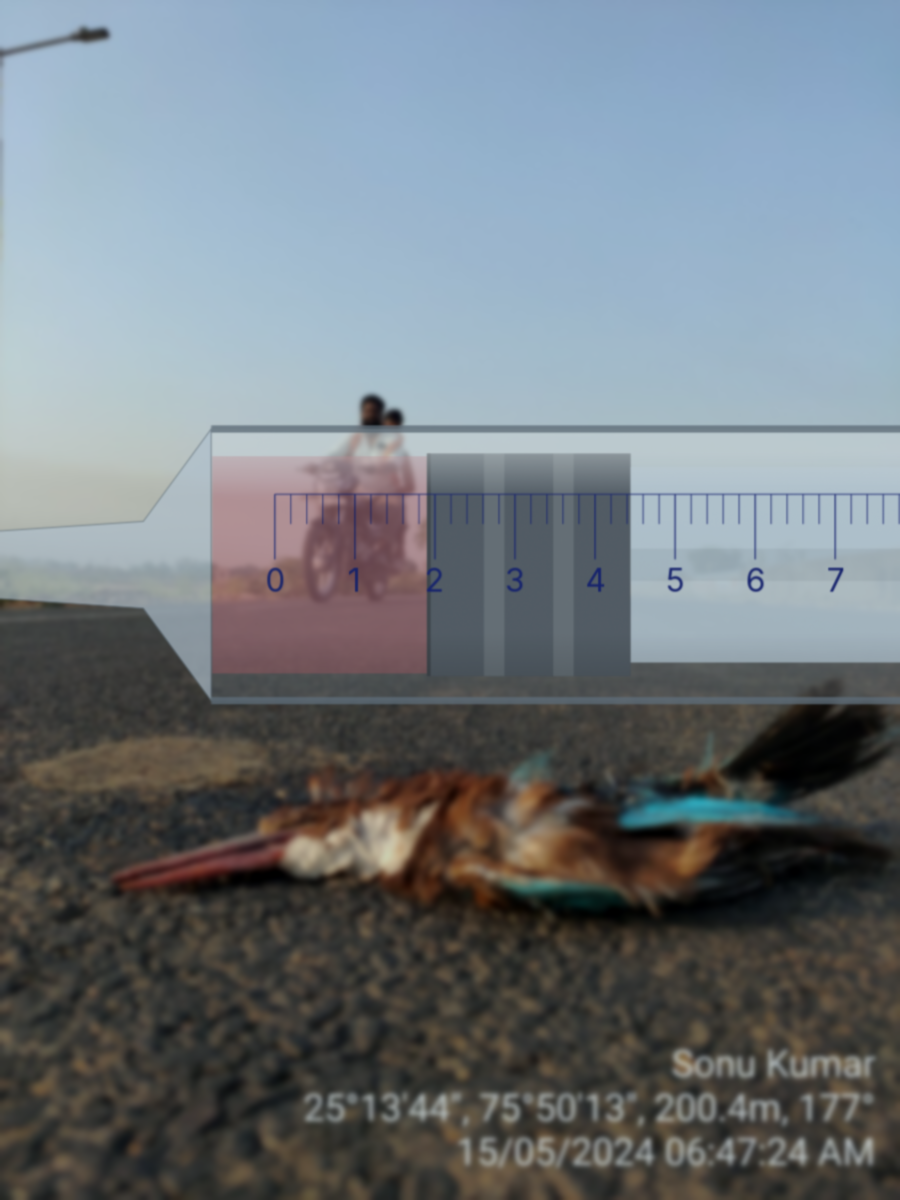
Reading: 1.9 mL
